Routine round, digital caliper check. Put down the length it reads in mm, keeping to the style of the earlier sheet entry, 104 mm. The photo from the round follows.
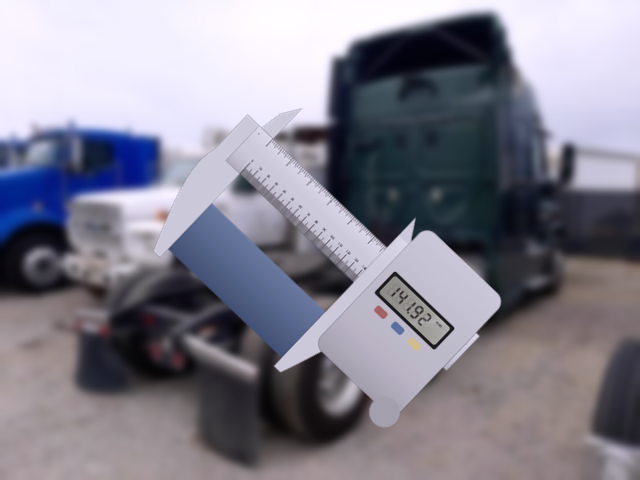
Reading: 141.92 mm
